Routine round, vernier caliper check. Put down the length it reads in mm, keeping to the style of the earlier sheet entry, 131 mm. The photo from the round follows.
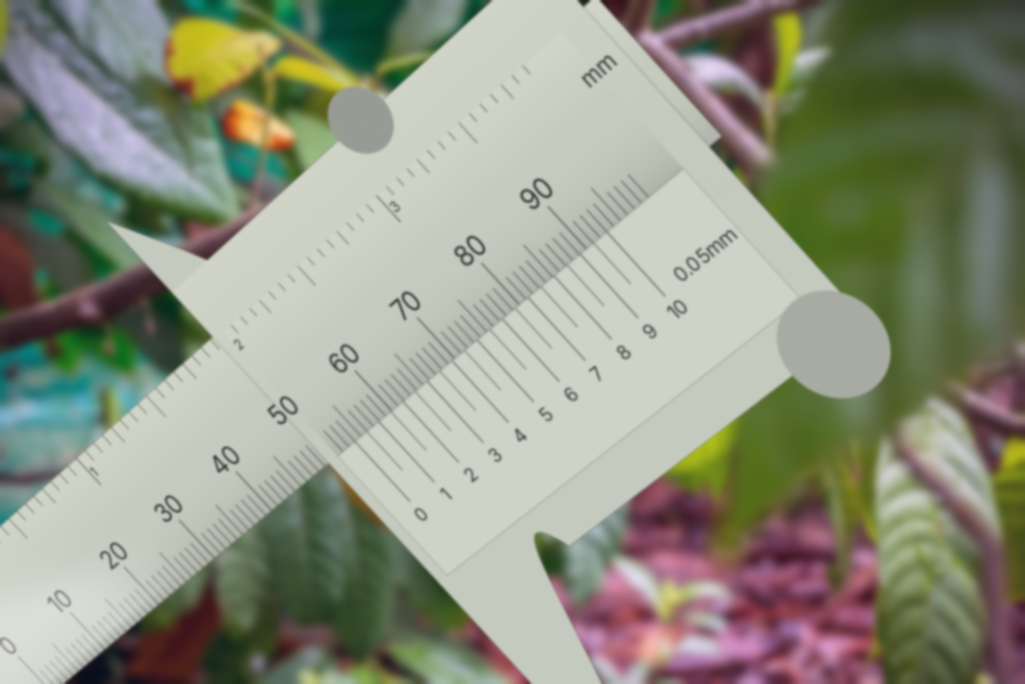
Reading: 54.0 mm
